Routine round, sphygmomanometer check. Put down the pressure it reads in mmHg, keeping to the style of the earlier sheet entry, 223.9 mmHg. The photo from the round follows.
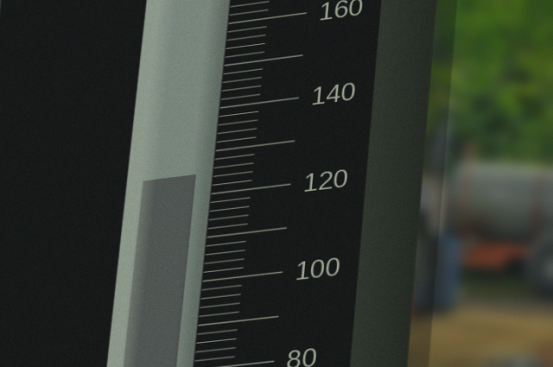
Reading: 125 mmHg
